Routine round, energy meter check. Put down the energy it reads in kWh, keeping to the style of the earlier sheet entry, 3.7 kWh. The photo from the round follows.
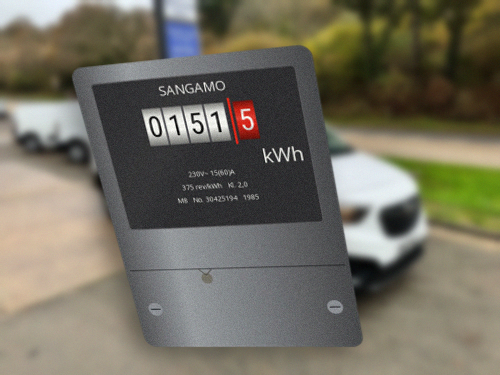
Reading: 151.5 kWh
